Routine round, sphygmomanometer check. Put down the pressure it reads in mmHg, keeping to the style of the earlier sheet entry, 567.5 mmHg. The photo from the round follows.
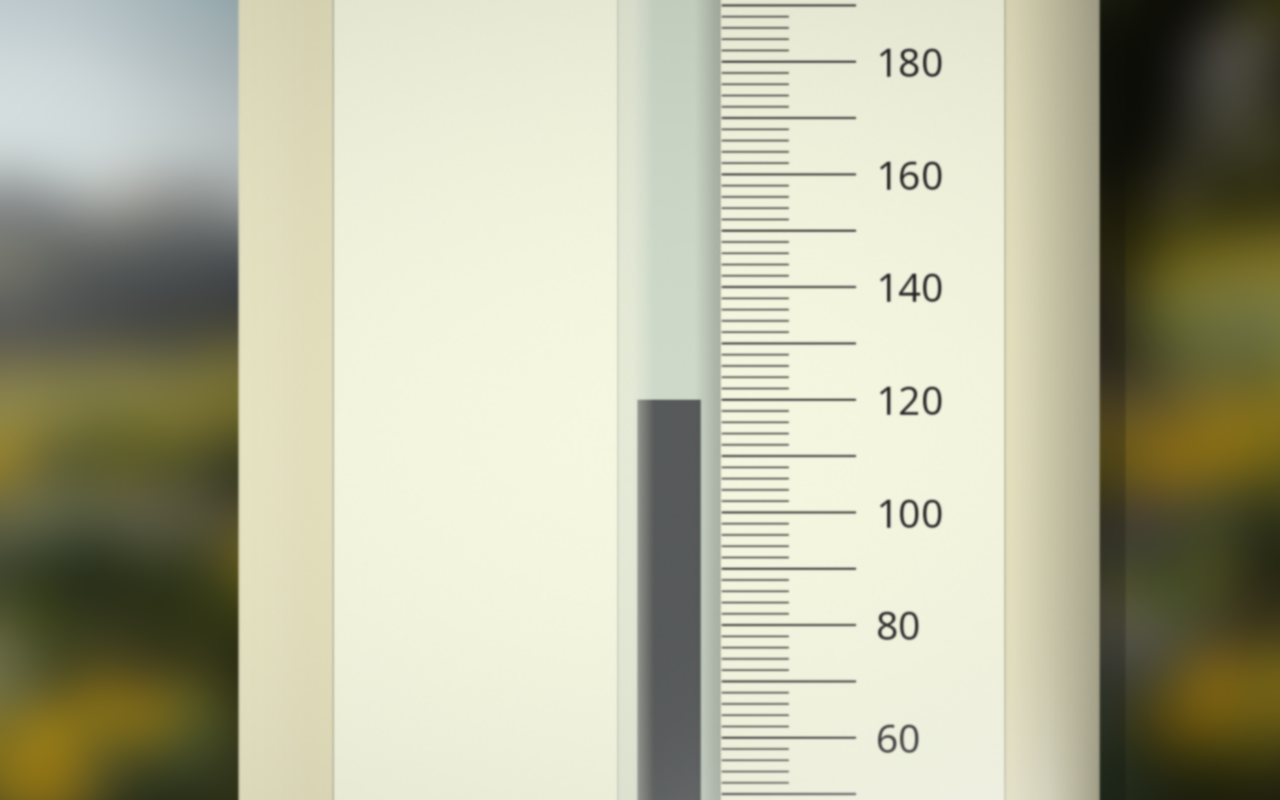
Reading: 120 mmHg
